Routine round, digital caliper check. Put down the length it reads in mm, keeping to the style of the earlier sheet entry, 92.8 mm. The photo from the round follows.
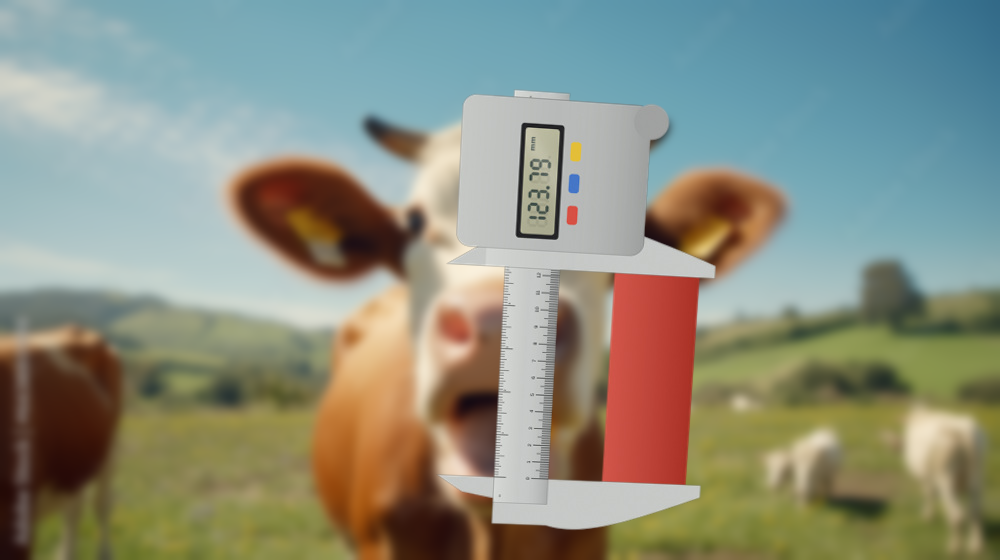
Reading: 123.79 mm
